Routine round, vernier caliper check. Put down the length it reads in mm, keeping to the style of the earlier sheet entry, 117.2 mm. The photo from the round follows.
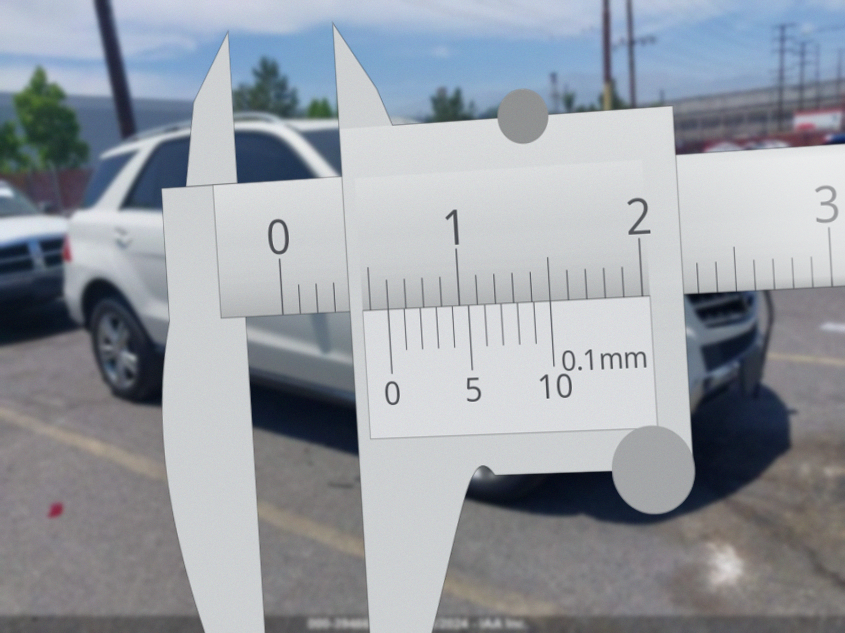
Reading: 6.0 mm
